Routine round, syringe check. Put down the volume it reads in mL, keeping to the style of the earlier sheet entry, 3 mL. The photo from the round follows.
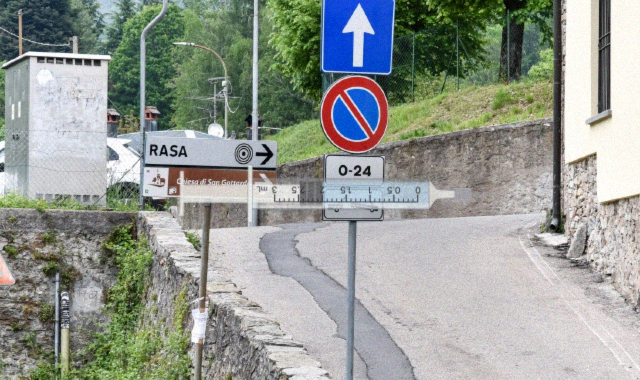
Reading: 2 mL
